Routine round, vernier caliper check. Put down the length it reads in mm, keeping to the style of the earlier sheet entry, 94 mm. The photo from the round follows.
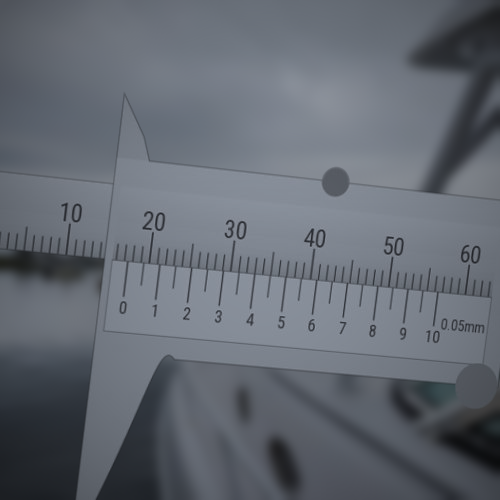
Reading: 17.4 mm
